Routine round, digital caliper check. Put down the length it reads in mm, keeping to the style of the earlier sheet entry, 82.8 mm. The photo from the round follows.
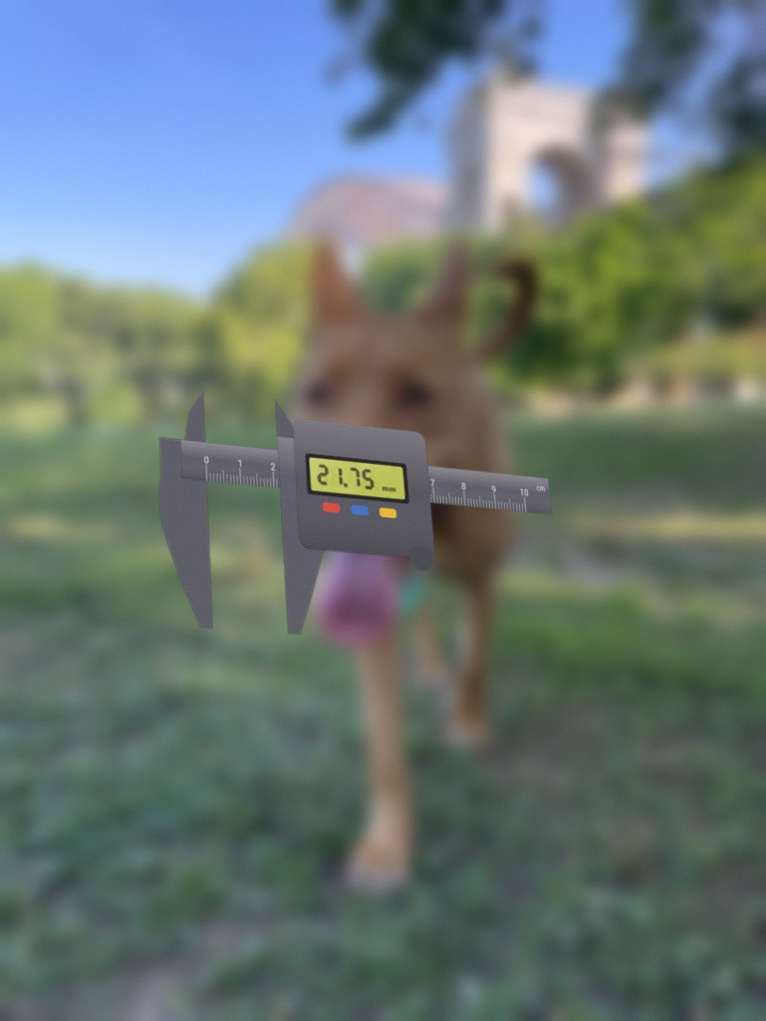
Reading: 21.75 mm
